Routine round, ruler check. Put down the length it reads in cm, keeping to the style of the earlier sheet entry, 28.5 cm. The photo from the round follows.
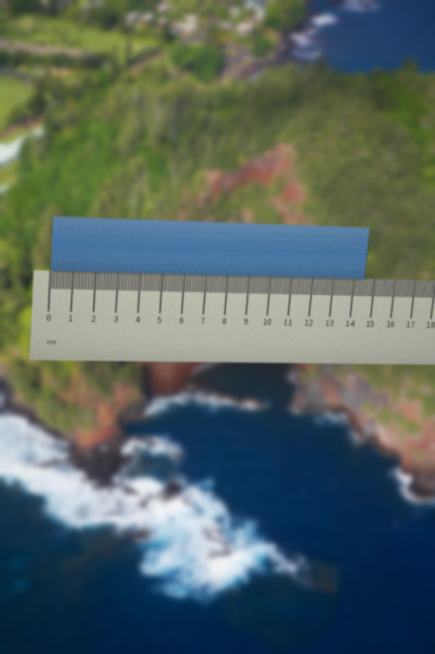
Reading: 14.5 cm
